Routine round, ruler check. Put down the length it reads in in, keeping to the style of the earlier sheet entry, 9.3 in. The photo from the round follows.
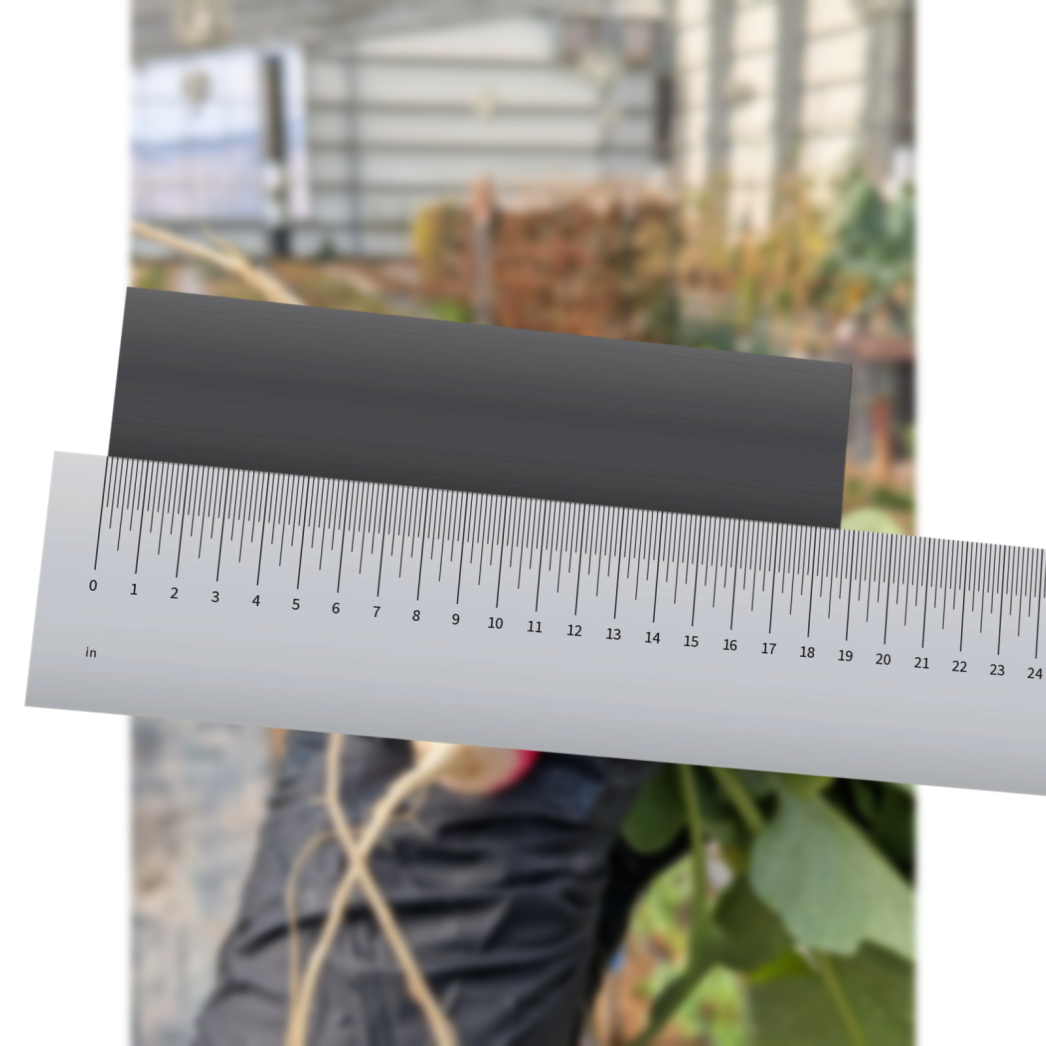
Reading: 18.625 in
